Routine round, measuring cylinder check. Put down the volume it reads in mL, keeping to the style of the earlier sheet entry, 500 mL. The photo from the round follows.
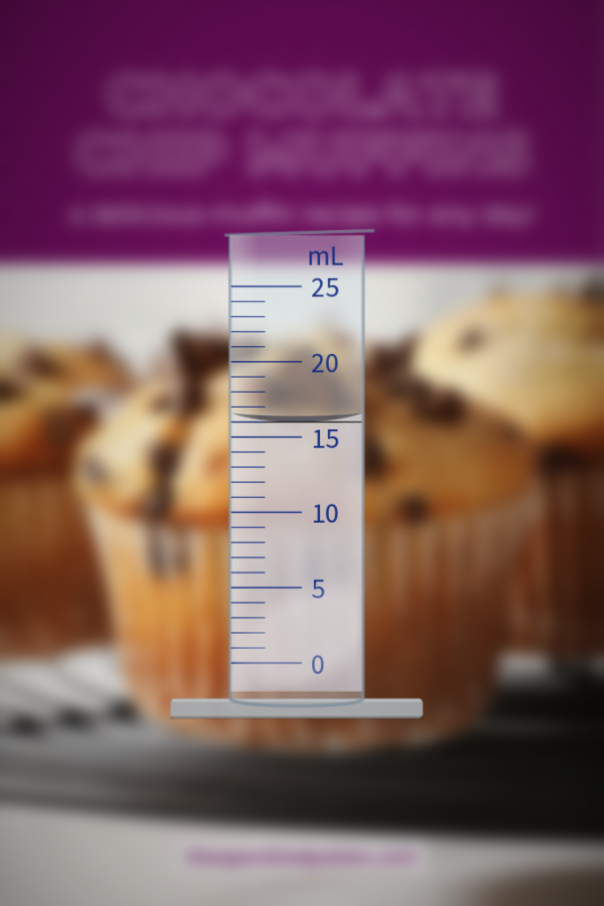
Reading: 16 mL
